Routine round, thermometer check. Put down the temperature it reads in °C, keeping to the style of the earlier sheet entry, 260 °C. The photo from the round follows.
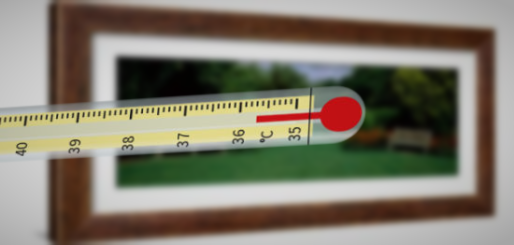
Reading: 35.7 °C
